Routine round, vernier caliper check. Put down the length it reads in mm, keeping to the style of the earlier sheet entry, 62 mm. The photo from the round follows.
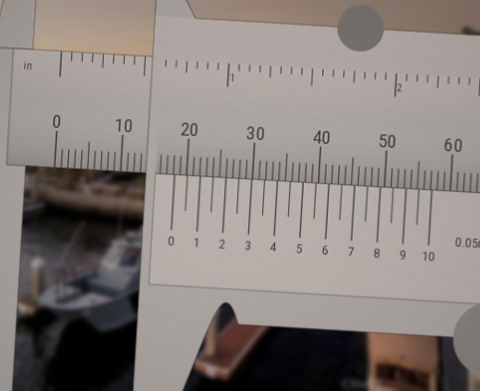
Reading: 18.2 mm
